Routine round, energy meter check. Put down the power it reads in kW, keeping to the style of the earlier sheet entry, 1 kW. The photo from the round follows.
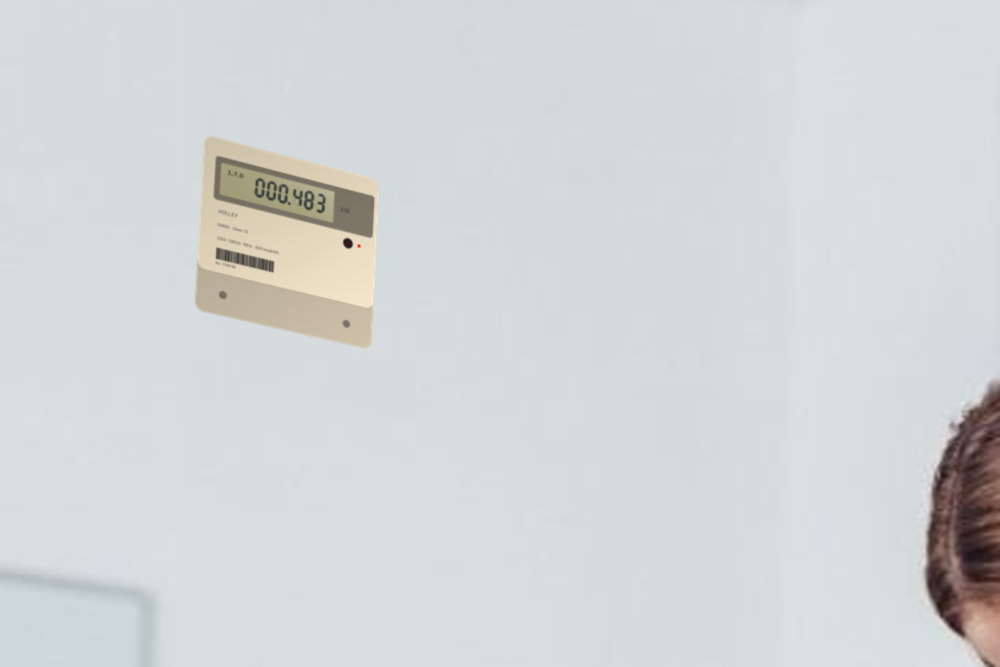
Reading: 0.483 kW
